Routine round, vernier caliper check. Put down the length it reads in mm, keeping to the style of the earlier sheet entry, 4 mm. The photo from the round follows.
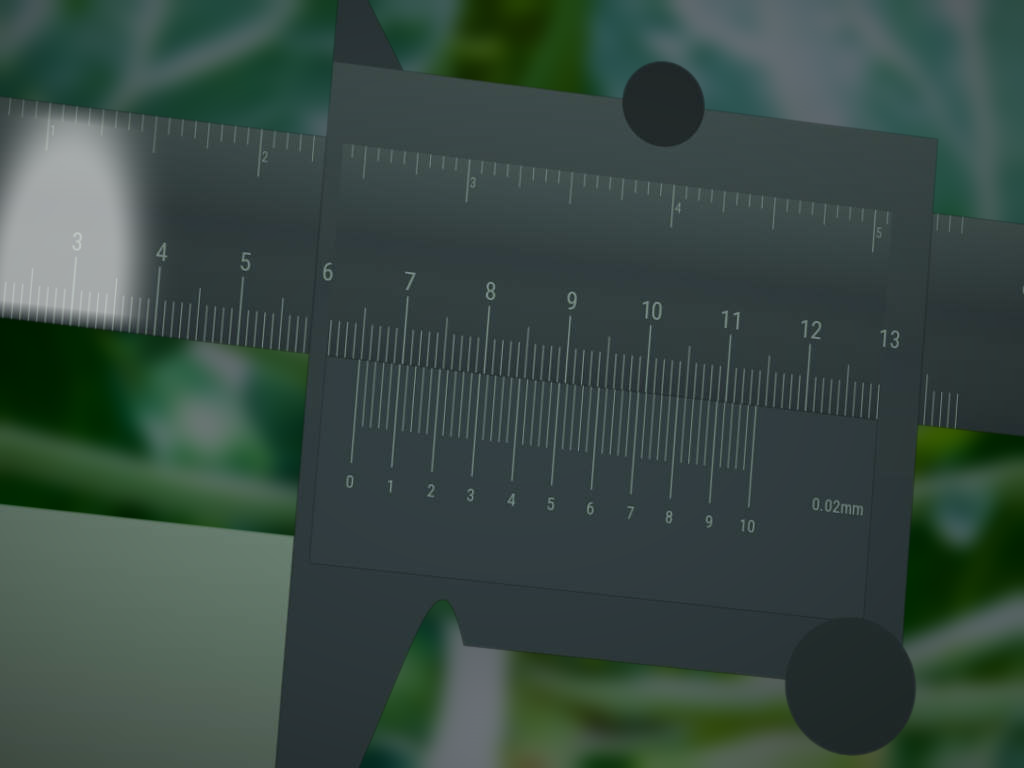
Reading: 64.8 mm
